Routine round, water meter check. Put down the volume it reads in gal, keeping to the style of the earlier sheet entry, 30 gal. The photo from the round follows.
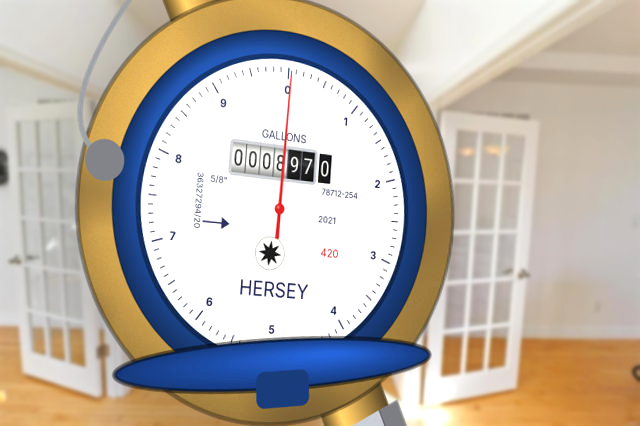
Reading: 8970.0 gal
